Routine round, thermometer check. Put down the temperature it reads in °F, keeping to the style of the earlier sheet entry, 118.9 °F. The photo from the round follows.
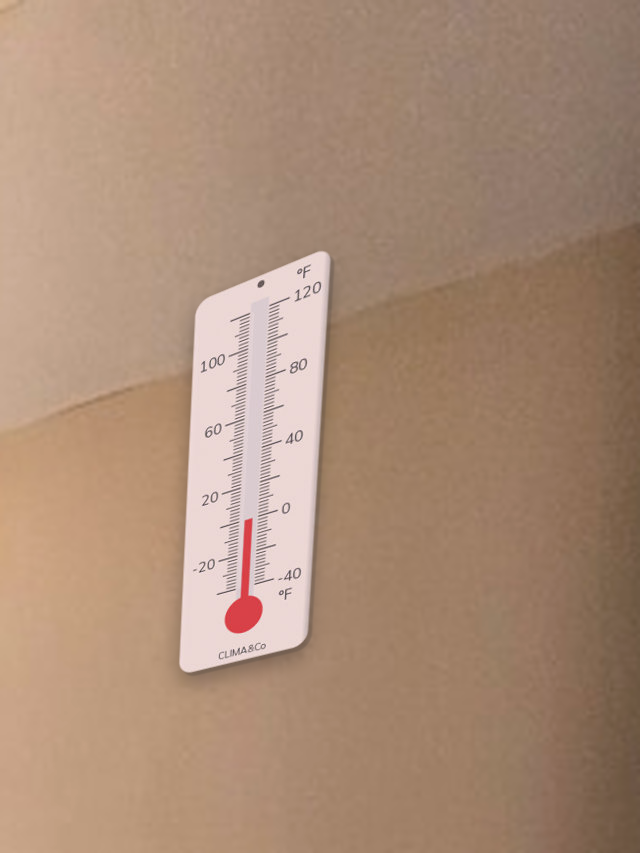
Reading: 0 °F
